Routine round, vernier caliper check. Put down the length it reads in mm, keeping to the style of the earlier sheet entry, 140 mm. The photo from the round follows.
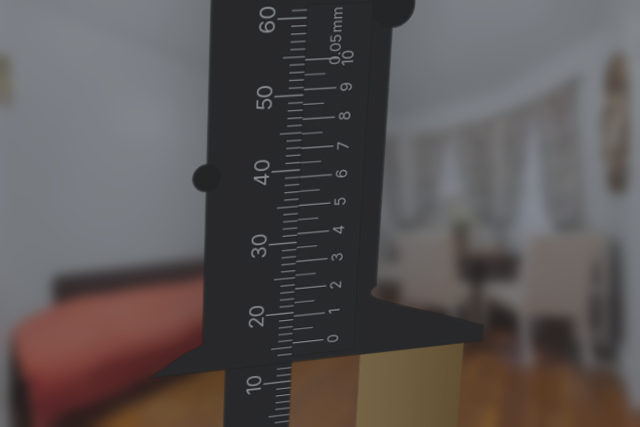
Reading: 15.6 mm
